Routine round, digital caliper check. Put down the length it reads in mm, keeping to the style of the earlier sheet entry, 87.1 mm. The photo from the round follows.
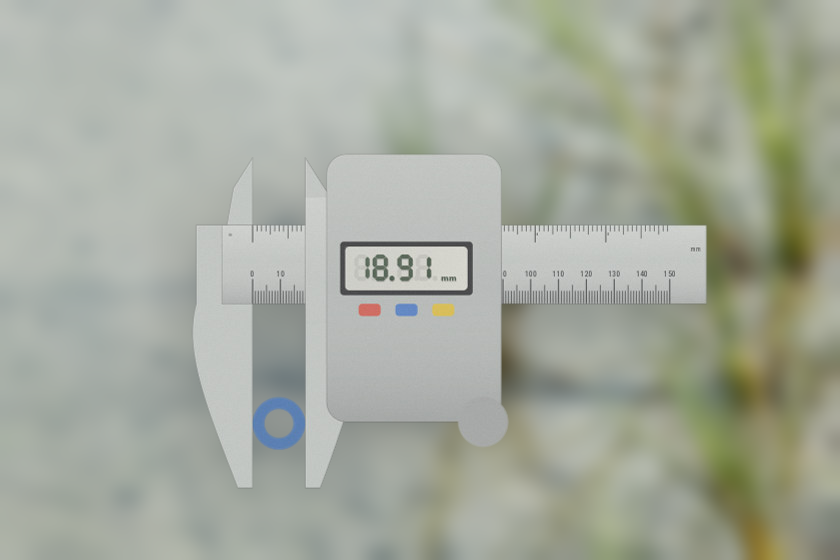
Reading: 18.91 mm
